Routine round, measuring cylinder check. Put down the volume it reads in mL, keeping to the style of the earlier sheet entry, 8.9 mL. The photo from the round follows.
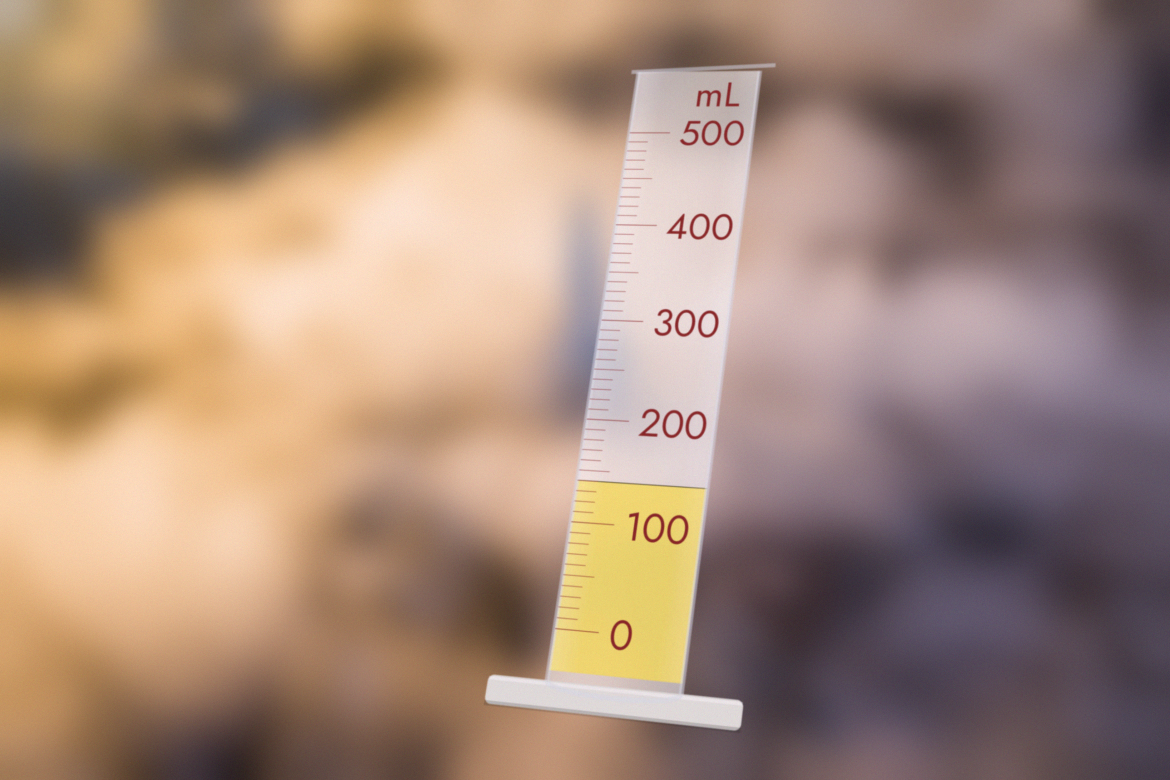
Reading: 140 mL
